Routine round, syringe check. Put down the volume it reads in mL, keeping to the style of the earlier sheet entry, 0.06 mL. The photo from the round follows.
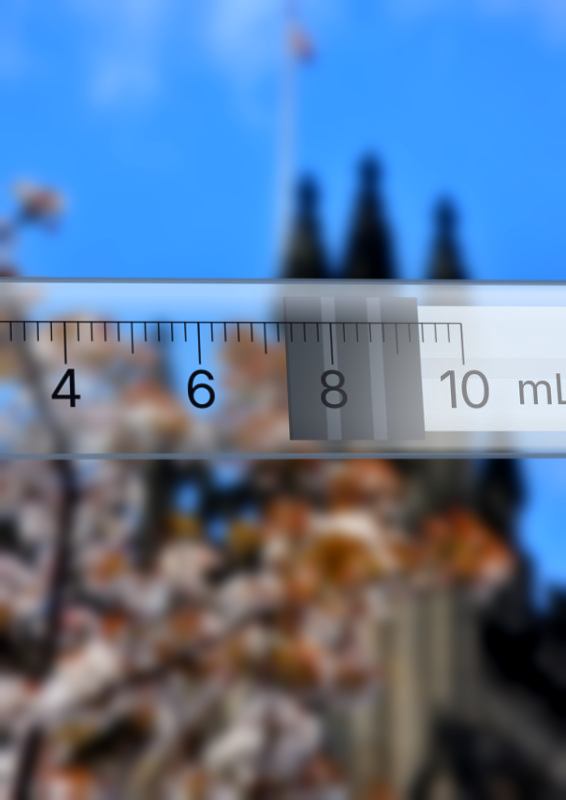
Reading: 7.3 mL
